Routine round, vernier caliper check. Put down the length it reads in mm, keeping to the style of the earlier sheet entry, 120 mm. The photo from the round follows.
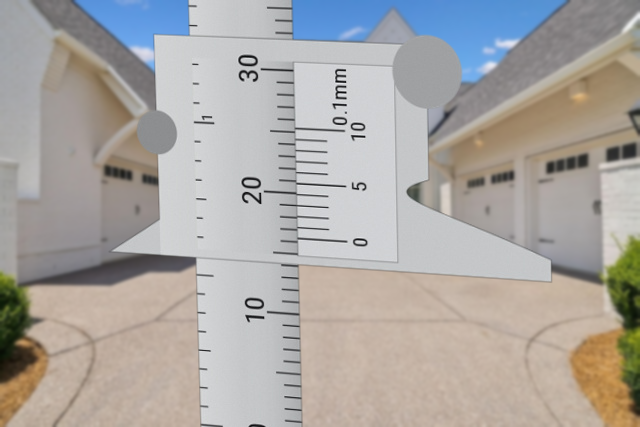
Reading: 16.3 mm
